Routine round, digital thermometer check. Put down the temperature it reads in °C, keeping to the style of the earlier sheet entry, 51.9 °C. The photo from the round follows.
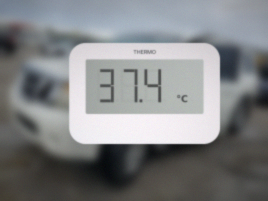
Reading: 37.4 °C
